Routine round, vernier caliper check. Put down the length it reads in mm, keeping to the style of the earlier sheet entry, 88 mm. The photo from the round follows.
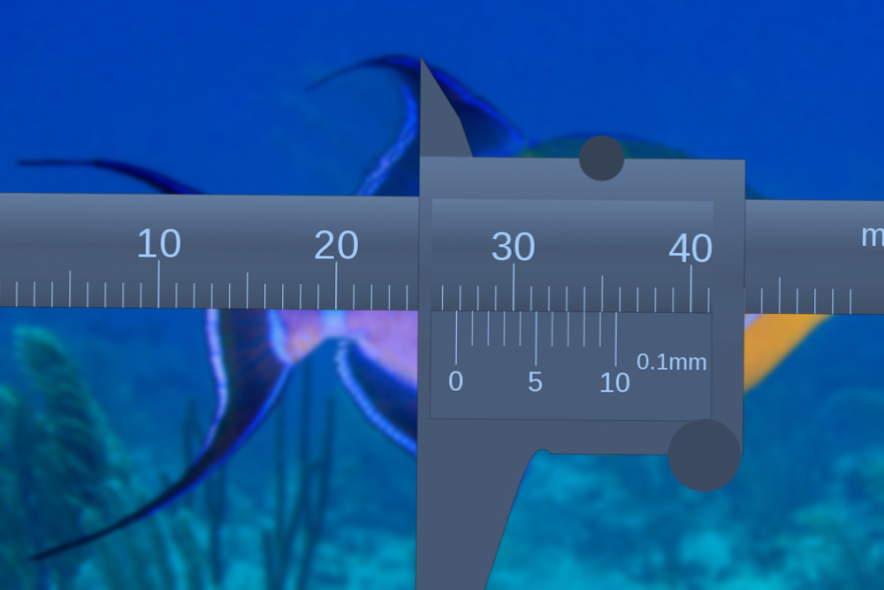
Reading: 26.8 mm
